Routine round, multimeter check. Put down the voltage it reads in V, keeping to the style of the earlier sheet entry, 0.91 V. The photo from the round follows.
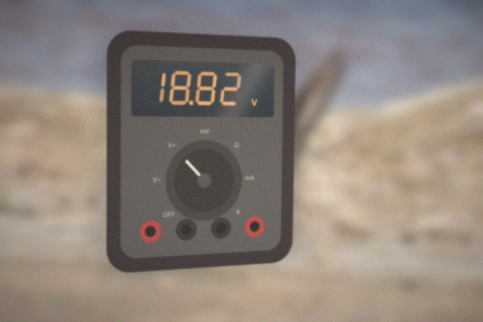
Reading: 18.82 V
